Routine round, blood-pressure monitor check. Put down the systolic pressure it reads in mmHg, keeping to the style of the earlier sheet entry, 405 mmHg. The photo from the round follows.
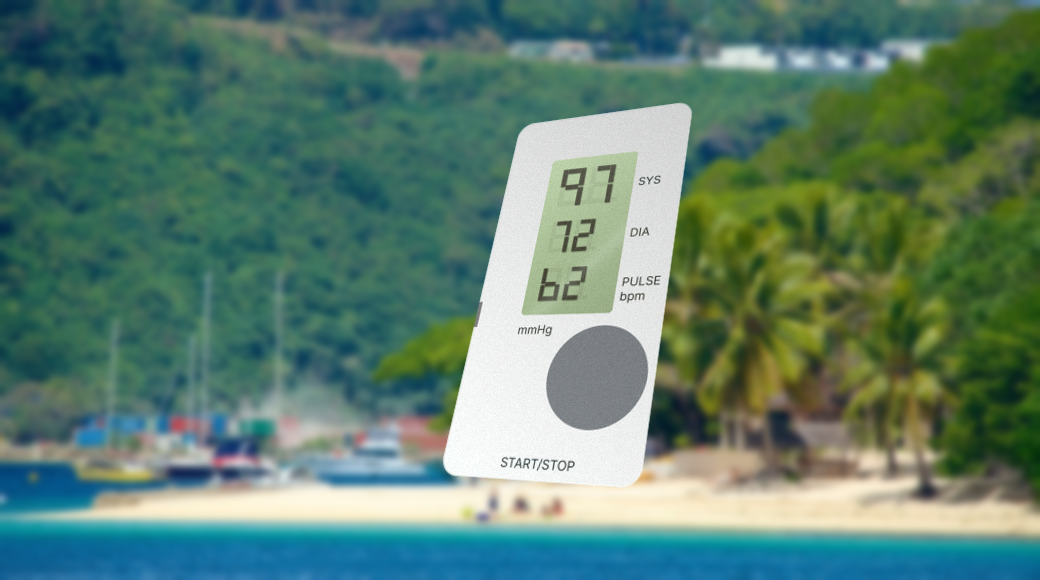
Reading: 97 mmHg
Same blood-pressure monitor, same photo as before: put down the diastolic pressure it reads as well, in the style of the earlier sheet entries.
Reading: 72 mmHg
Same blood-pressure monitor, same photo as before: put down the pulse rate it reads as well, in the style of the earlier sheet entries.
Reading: 62 bpm
